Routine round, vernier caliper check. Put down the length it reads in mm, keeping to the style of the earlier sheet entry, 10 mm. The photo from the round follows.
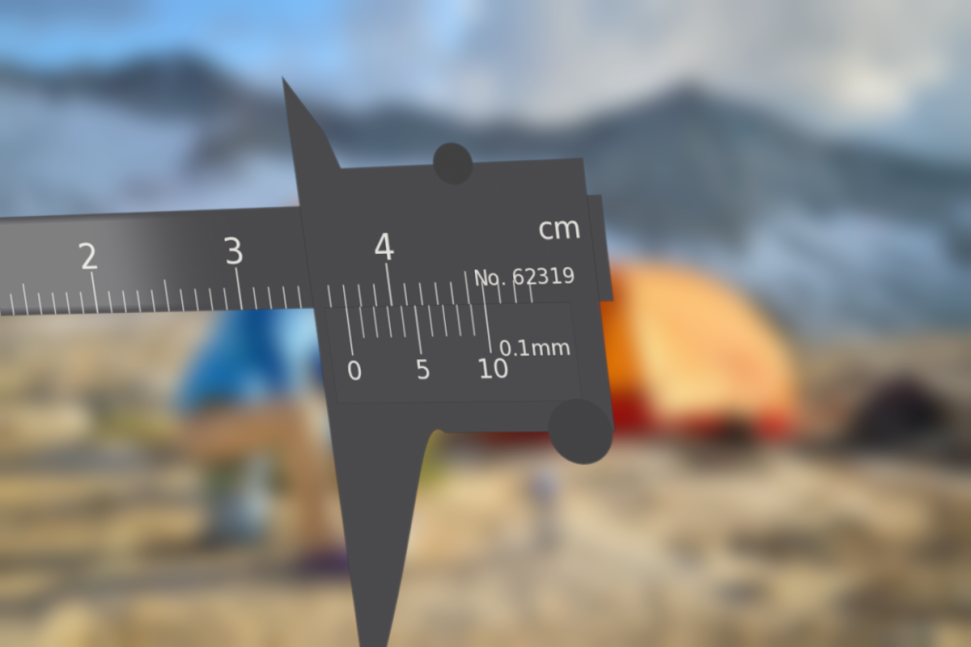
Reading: 37.0 mm
